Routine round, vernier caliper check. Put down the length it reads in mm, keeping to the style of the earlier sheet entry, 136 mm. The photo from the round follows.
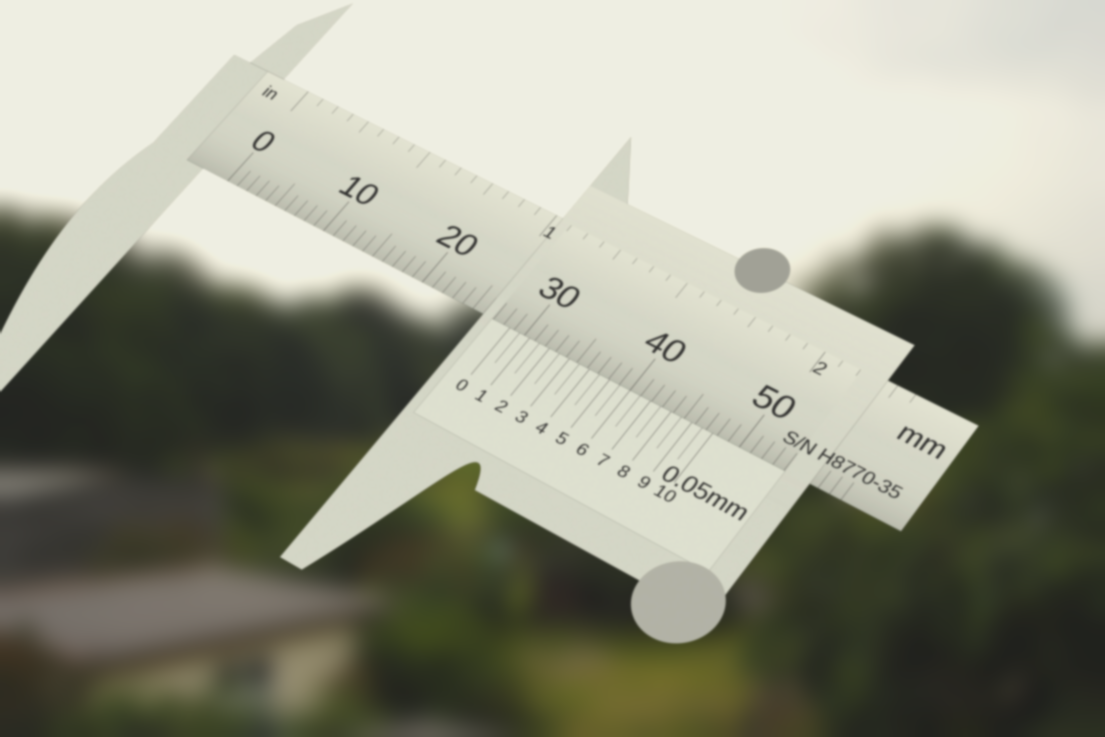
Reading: 28.6 mm
